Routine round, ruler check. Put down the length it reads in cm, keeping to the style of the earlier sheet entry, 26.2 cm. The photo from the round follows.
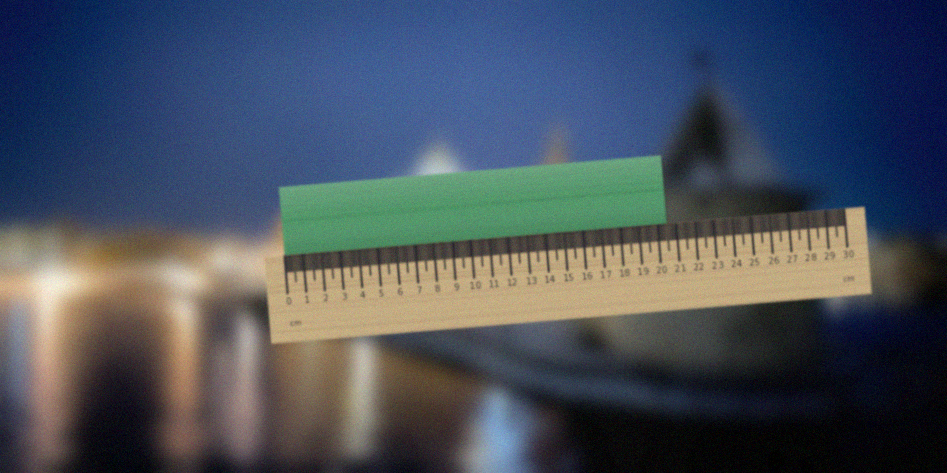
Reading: 20.5 cm
